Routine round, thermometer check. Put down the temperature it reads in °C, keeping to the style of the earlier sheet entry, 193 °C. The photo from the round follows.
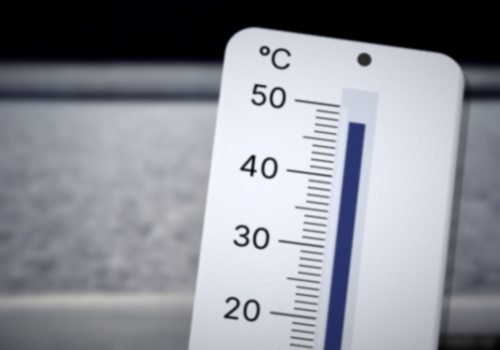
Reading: 48 °C
